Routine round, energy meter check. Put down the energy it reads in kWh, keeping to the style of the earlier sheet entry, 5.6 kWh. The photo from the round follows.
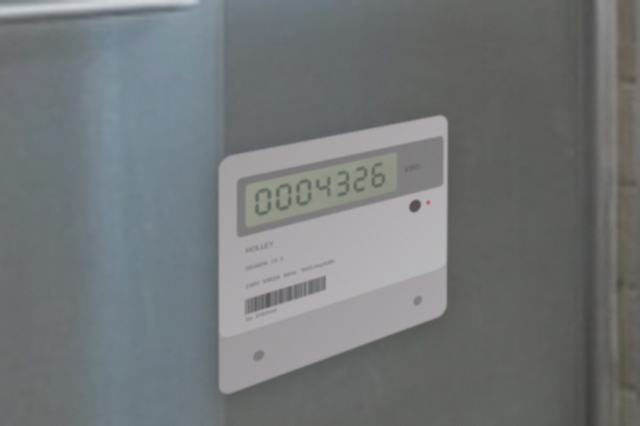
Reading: 4326 kWh
